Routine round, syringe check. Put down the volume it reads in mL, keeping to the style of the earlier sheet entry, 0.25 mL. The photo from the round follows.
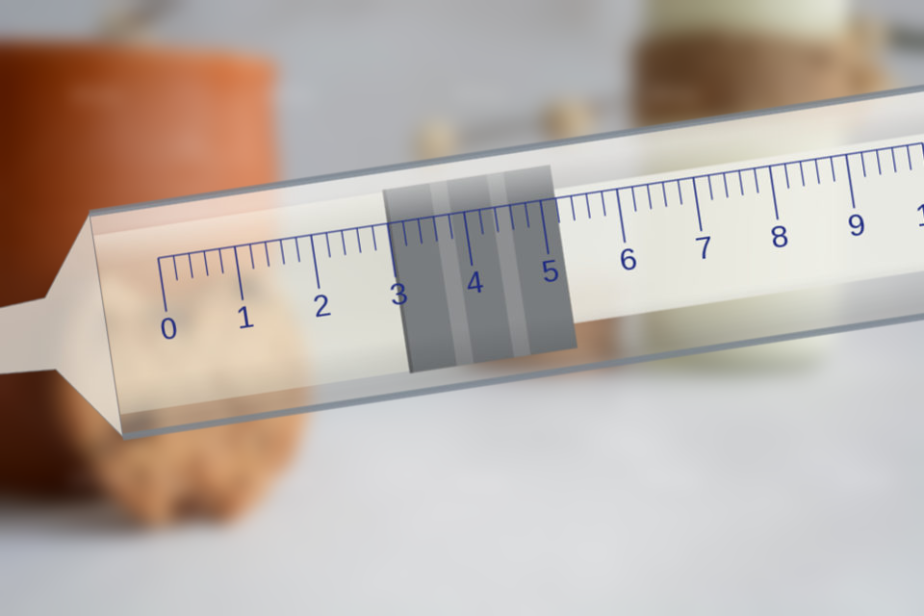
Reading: 3 mL
